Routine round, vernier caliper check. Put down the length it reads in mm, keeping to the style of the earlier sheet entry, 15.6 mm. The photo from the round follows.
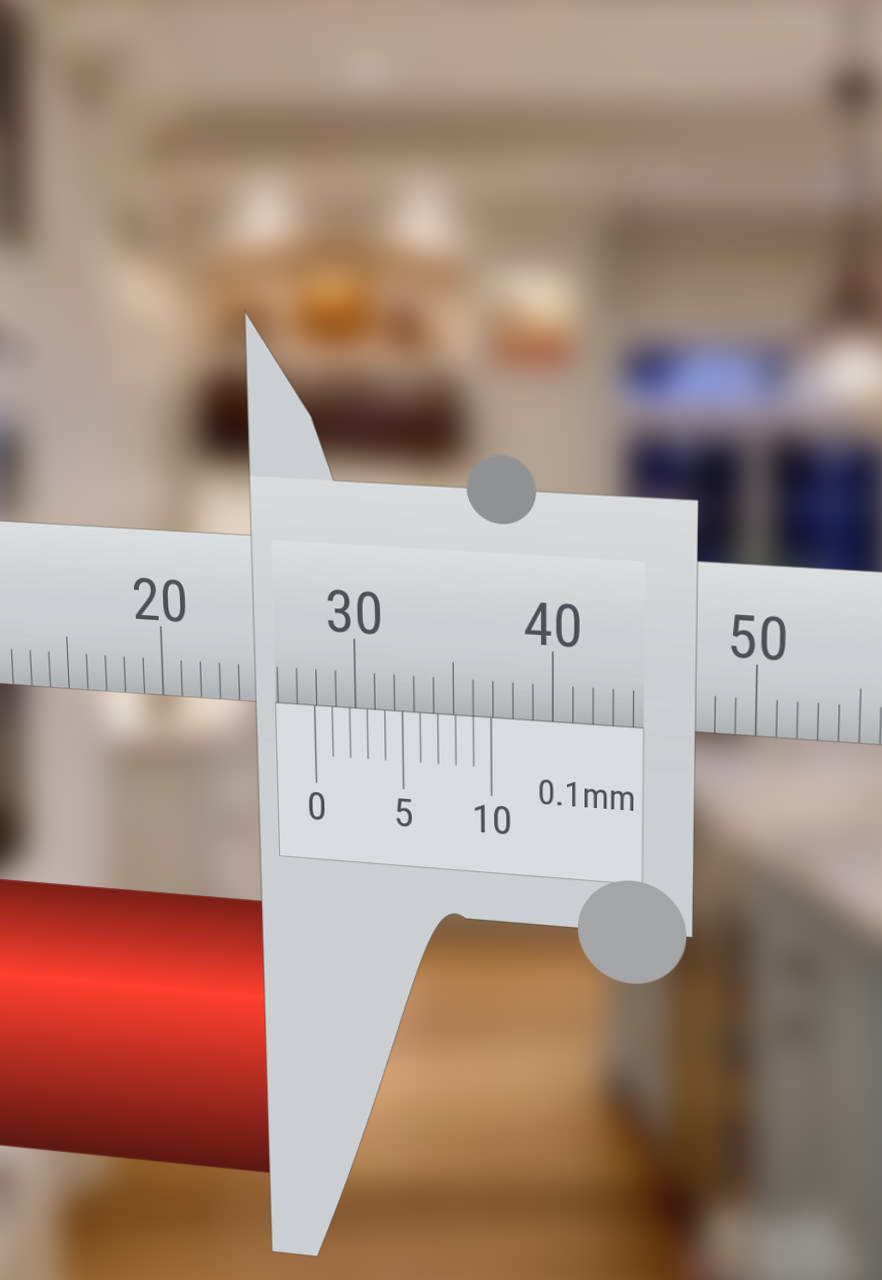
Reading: 27.9 mm
